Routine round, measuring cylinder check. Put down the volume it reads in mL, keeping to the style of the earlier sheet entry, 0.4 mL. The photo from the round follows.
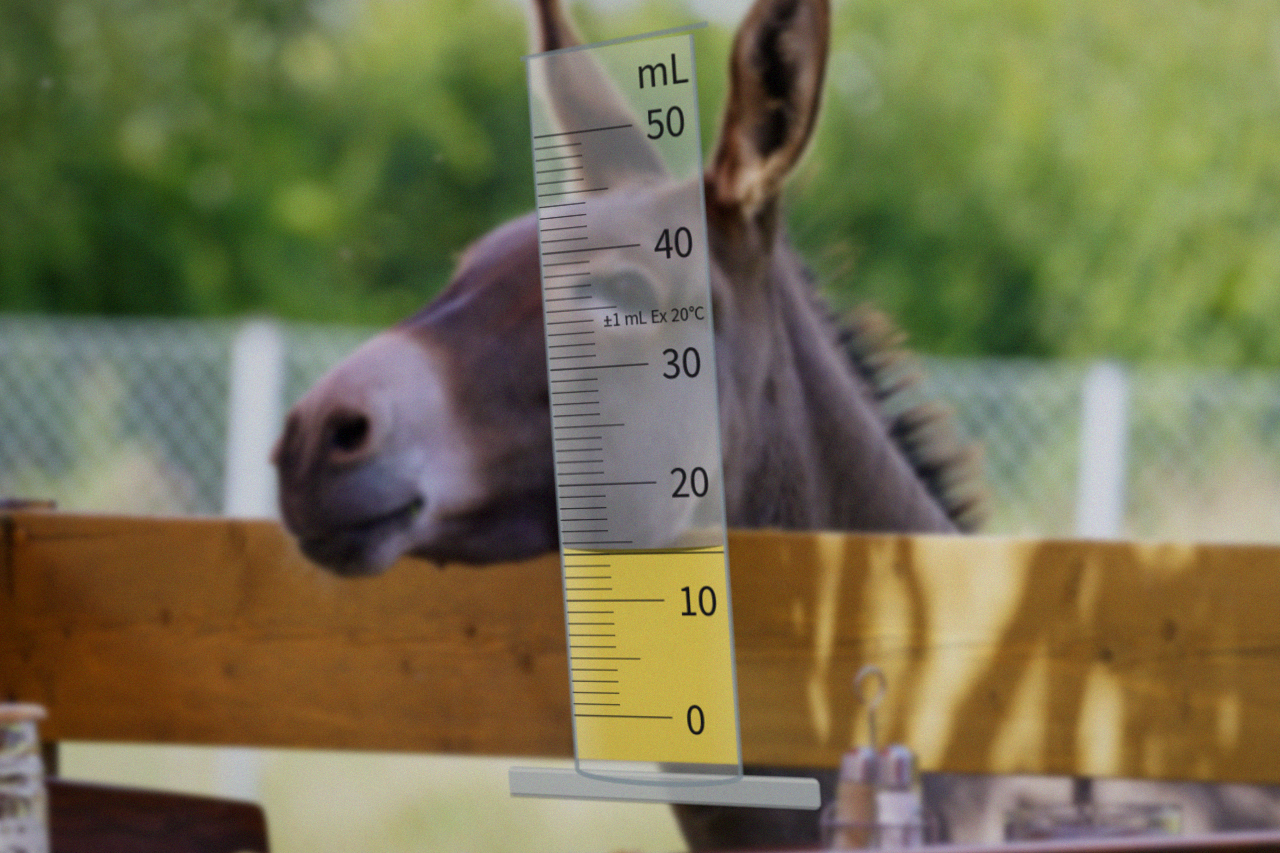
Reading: 14 mL
